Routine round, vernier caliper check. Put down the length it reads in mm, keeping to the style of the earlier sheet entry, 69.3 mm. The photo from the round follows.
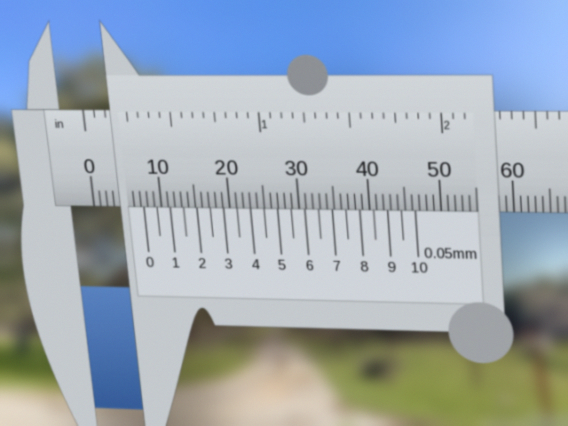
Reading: 7.4 mm
